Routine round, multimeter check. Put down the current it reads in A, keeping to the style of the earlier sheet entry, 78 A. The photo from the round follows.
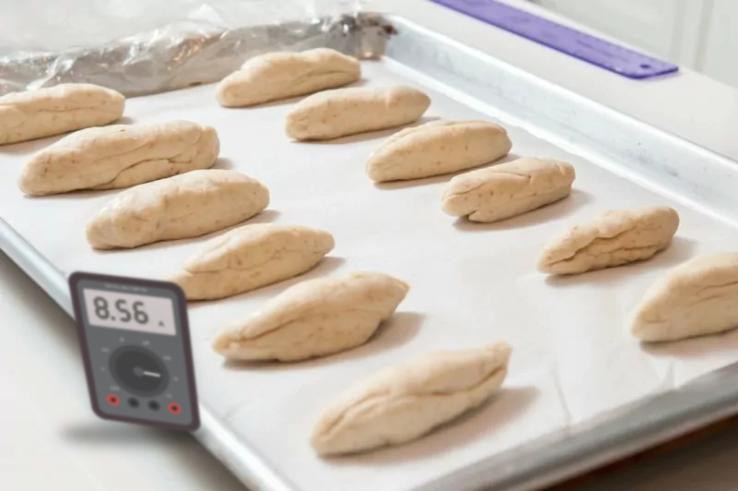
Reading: 8.56 A
